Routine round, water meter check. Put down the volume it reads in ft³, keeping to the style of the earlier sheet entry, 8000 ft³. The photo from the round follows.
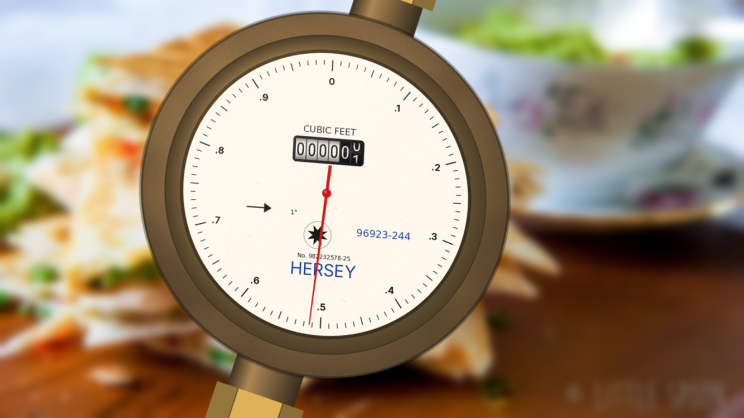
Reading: 0.51 ft³
